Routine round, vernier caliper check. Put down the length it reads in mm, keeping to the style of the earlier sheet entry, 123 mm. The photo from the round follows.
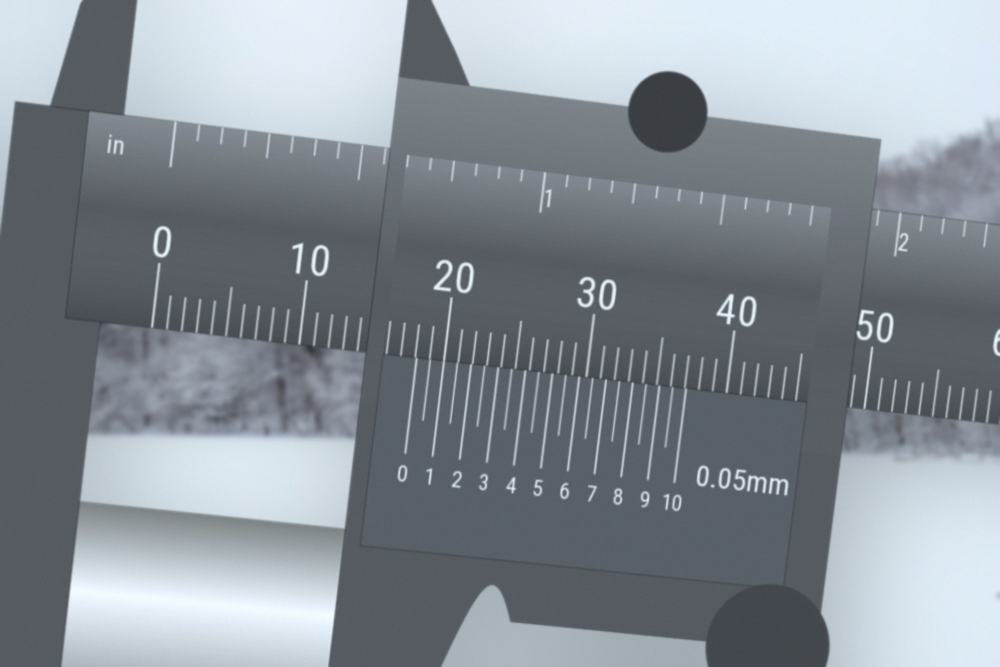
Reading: 18.1 mm
